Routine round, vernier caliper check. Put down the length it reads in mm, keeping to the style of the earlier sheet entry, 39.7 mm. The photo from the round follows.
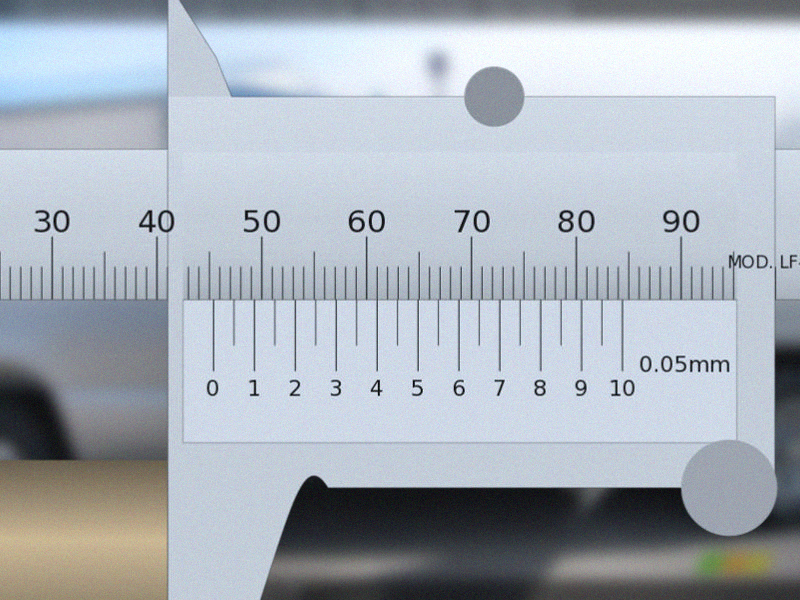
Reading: 45.4 mm
